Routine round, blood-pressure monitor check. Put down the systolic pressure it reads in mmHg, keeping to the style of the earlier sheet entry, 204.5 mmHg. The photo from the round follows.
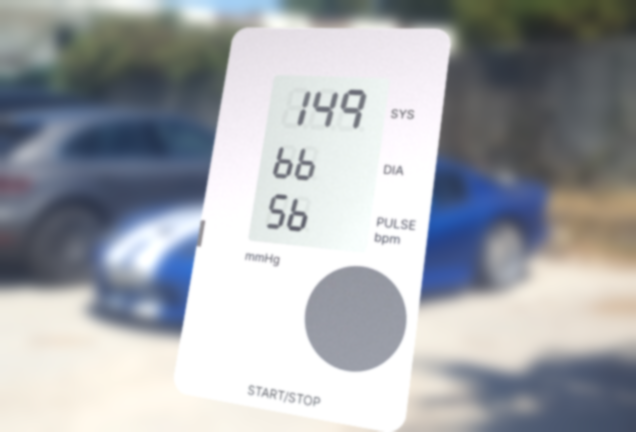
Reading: 149 mmHg
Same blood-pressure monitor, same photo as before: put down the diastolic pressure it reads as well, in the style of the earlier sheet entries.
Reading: 66 mmHg
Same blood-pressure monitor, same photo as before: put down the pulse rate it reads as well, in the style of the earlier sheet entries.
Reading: 56 bpm
